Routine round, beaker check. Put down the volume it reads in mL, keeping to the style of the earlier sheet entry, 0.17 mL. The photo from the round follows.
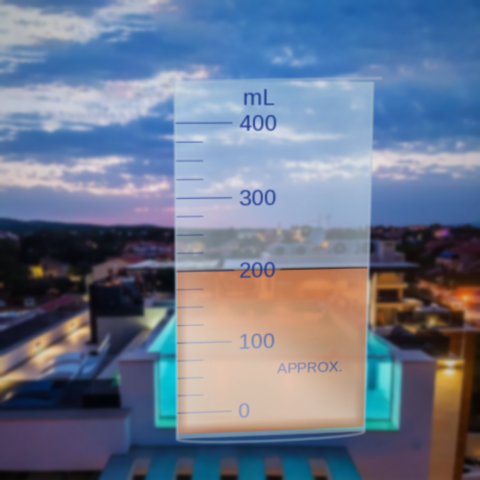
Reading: 200 mL
